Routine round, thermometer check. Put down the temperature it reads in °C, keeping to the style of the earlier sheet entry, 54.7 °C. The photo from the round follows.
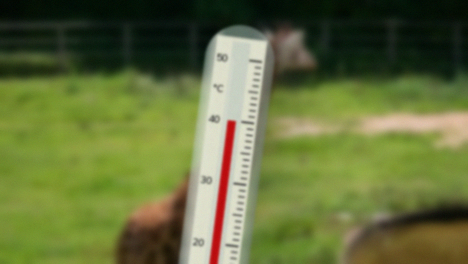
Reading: 40 °C
